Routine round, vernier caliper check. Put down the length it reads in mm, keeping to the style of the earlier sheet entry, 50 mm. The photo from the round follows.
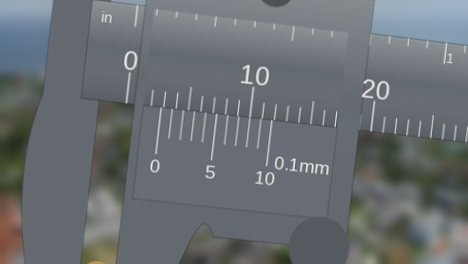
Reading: 2.8 mm
